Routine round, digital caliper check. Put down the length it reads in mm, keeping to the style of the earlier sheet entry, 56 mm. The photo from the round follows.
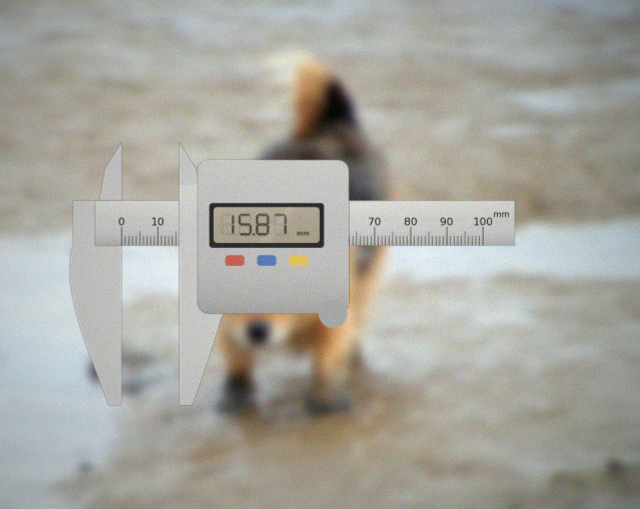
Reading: 15.87 mm
